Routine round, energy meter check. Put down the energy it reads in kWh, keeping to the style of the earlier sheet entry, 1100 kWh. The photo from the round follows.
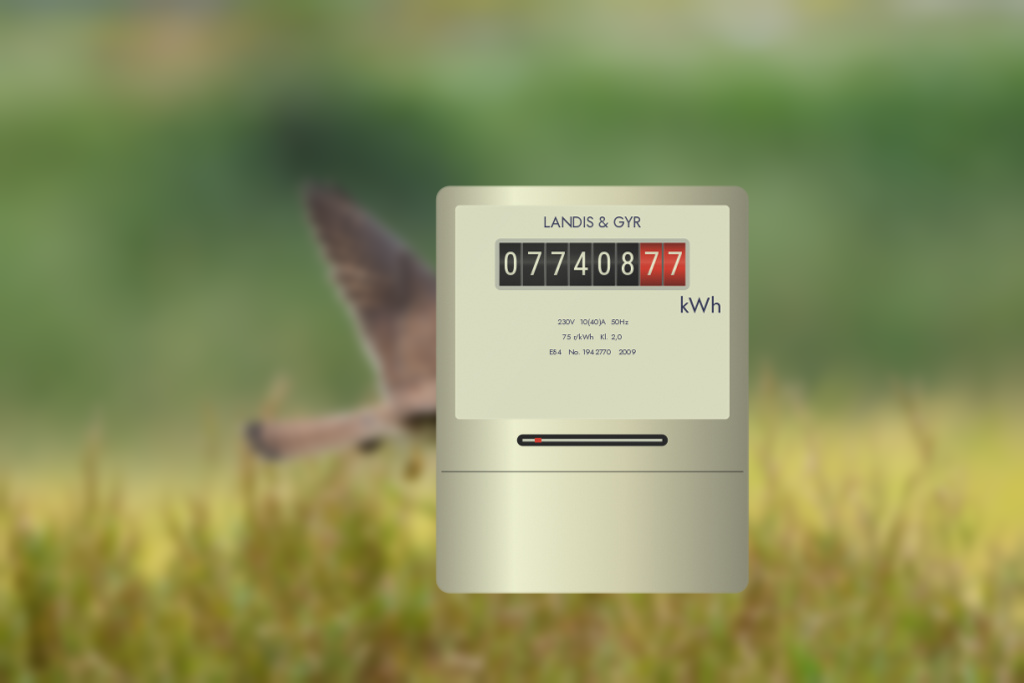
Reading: 77408.77 kWh
